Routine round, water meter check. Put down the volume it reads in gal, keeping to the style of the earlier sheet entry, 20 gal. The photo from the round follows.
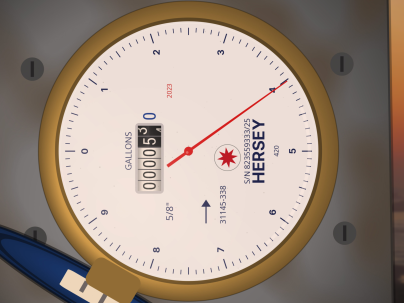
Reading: 534.0 gal
